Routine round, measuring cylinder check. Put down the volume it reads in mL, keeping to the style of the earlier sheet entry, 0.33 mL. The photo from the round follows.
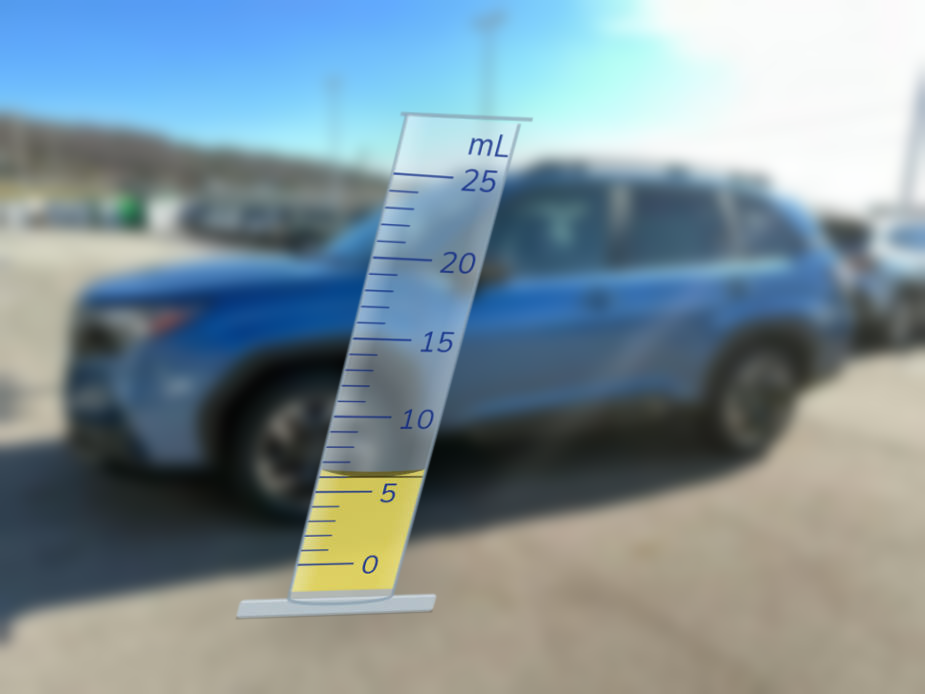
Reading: 6 mL
